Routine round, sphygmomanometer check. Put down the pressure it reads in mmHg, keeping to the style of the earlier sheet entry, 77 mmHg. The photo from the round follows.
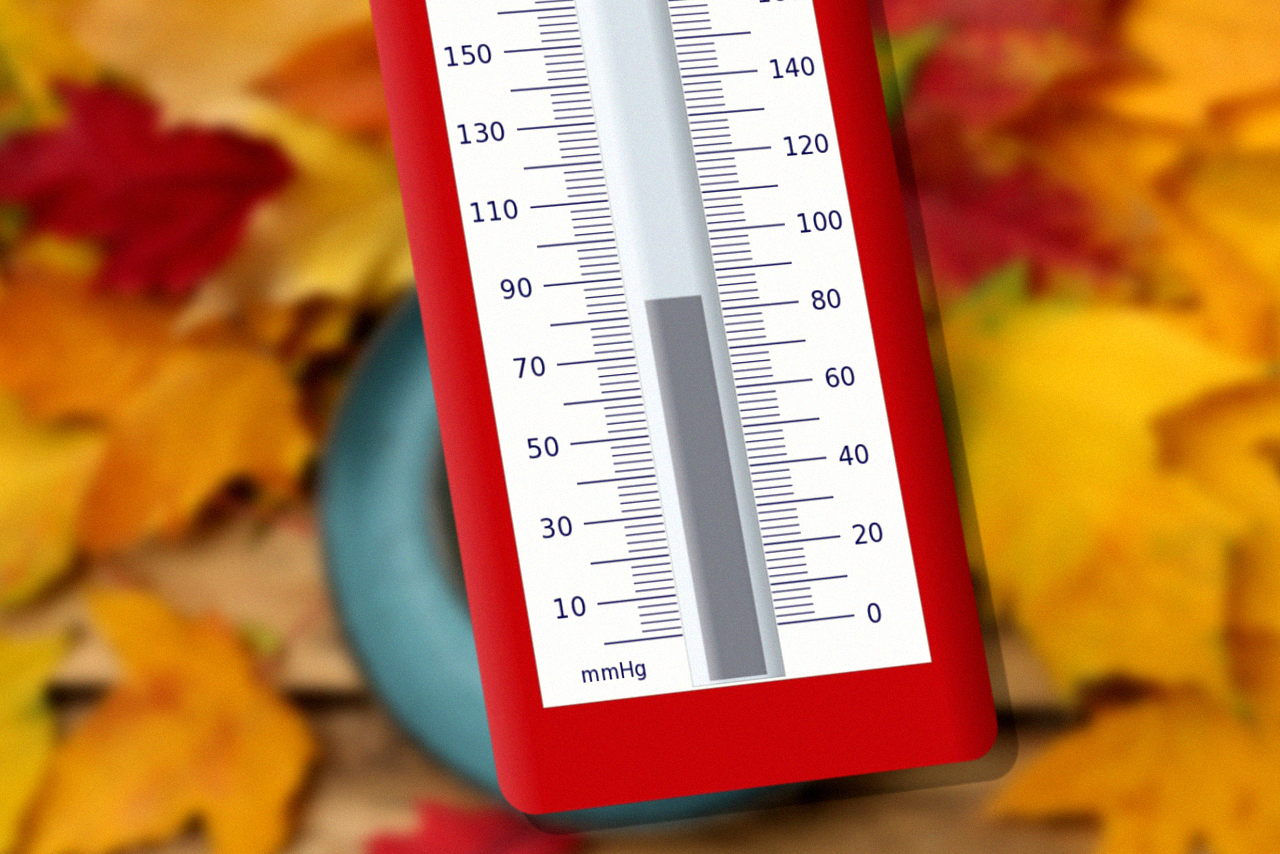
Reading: 84 mmHg
